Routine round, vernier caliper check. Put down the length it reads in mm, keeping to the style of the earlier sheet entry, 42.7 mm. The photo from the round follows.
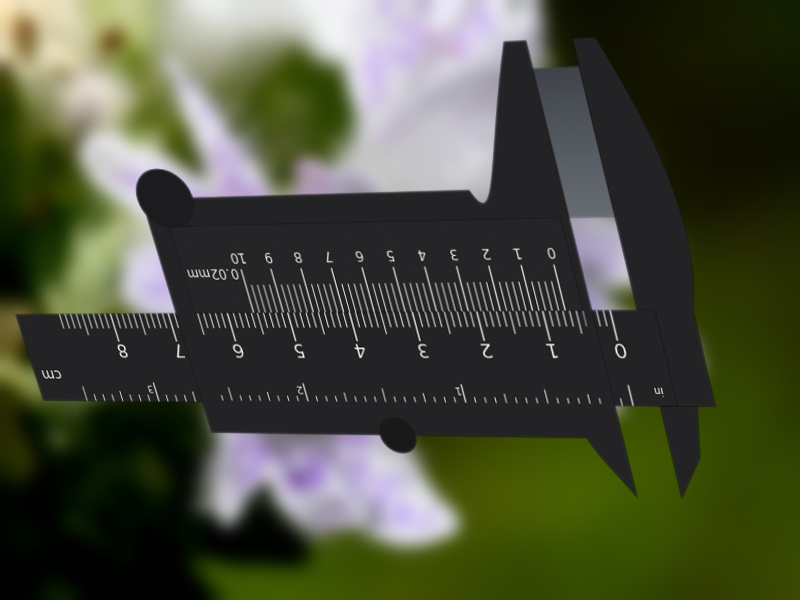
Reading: 6.6 mm
